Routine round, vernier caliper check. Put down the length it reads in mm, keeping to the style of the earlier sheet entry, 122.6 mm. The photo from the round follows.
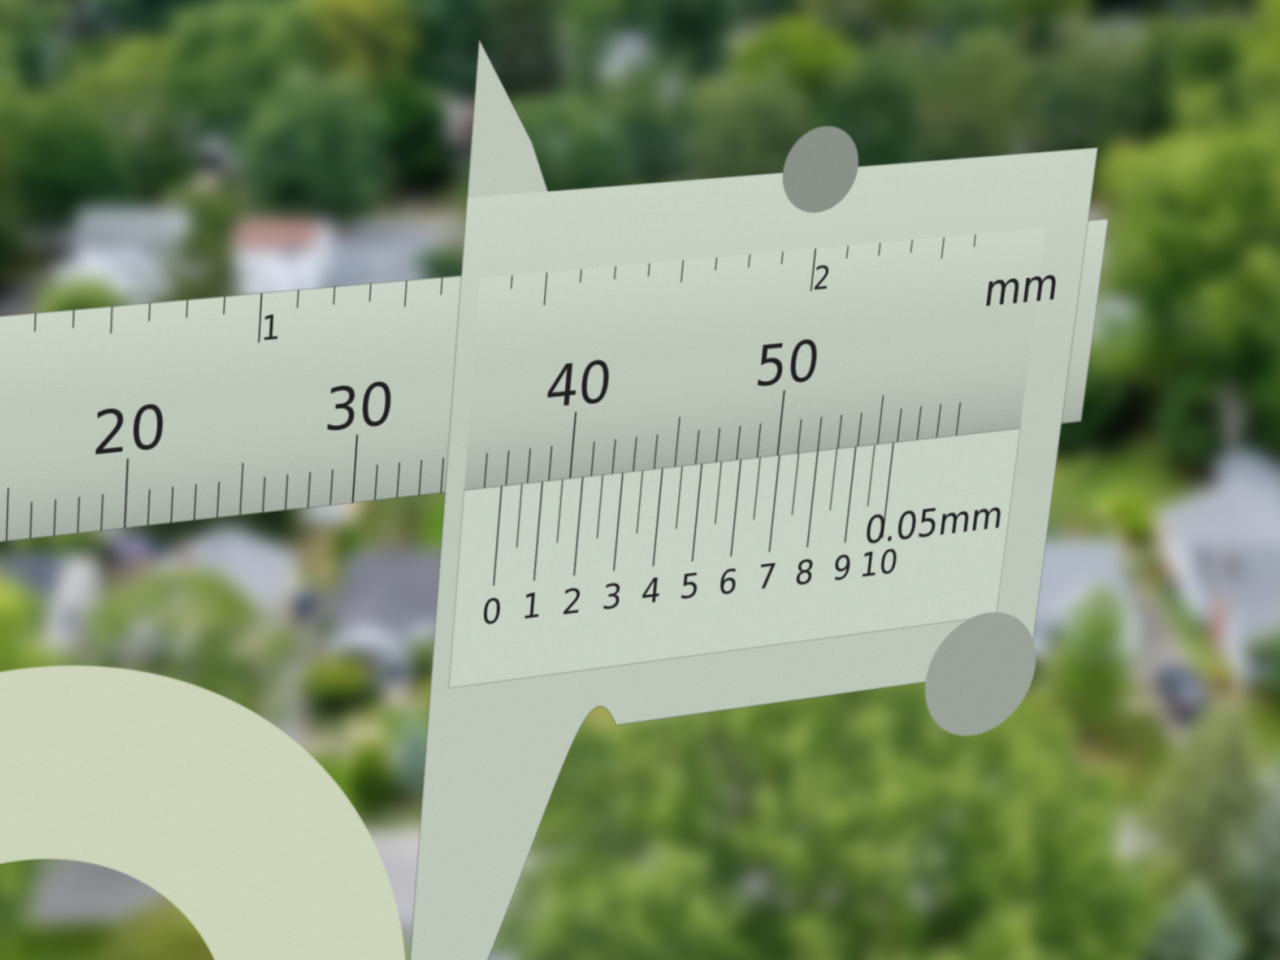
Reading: 36.8 mm
